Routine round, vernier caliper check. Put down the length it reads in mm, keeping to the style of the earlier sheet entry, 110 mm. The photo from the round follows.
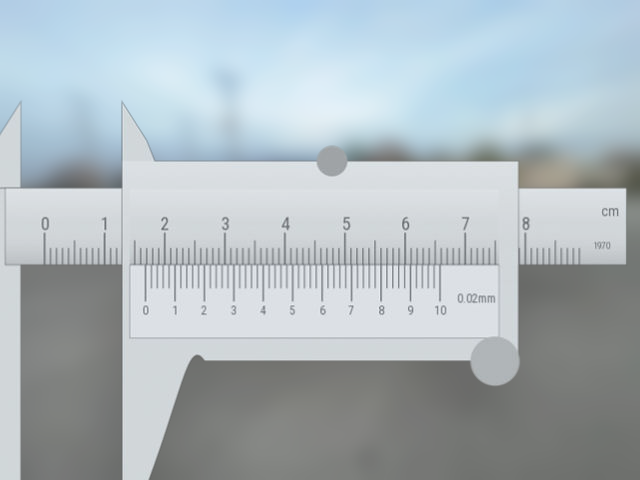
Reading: 16.8 mm
